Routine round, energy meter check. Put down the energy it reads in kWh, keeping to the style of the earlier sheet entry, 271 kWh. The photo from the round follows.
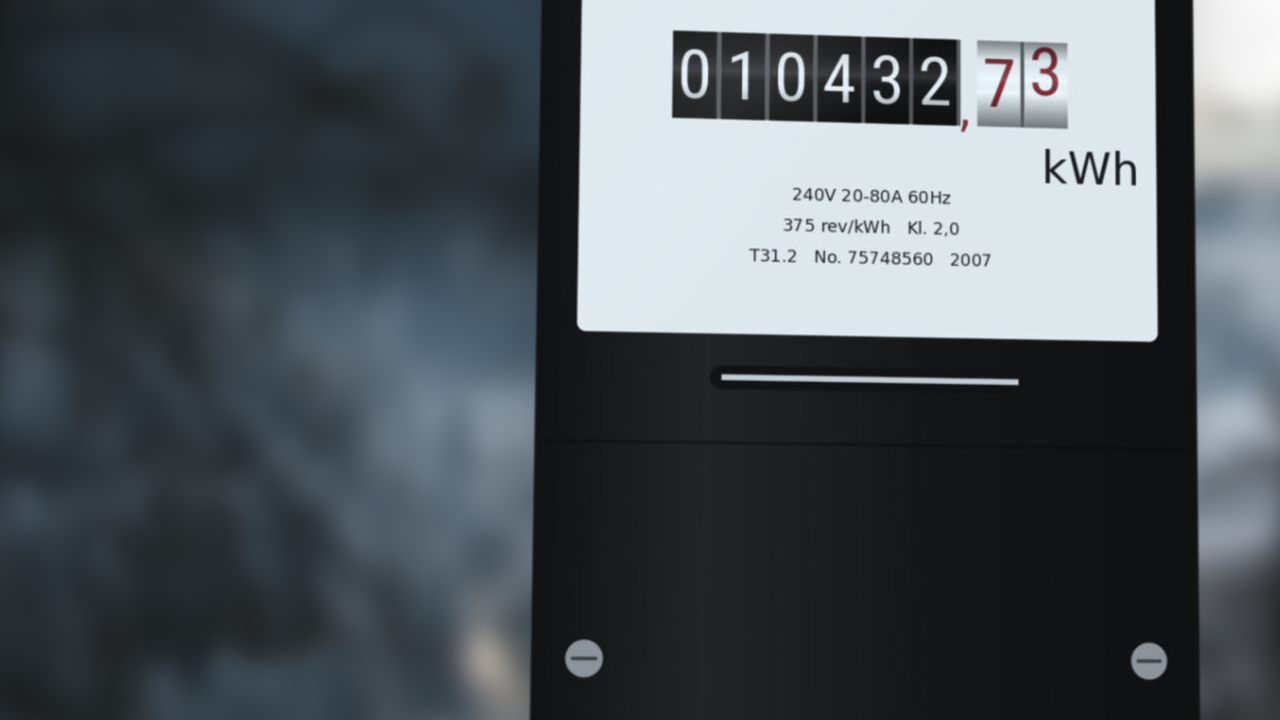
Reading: 10432.73 kWh
